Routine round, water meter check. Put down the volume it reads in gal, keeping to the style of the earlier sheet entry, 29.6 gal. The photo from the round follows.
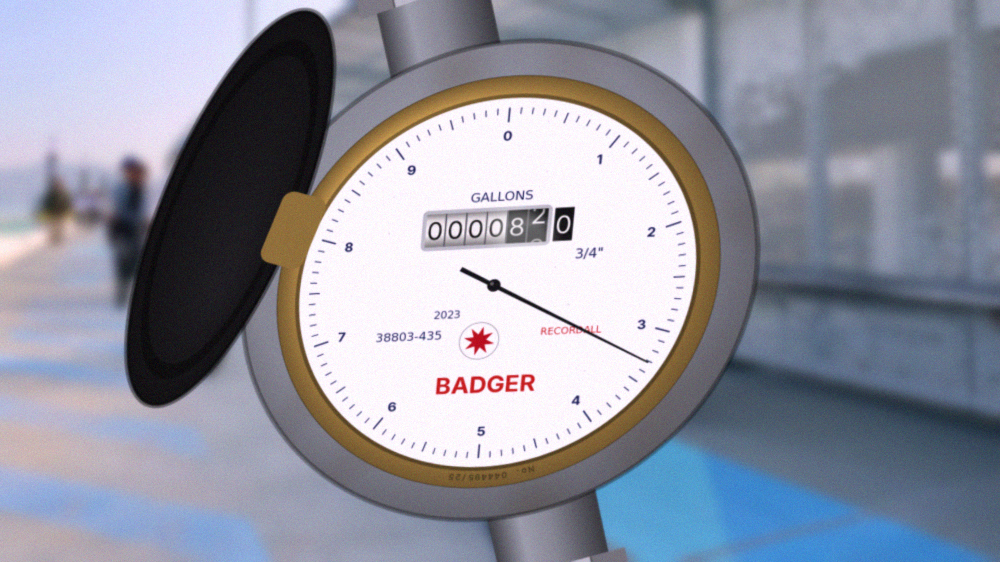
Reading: 823.3 gal
